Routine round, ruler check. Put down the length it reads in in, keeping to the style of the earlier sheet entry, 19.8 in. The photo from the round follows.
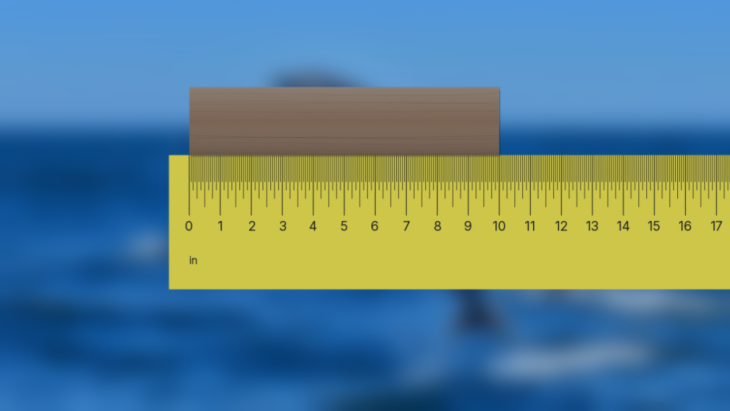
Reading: 10 in
